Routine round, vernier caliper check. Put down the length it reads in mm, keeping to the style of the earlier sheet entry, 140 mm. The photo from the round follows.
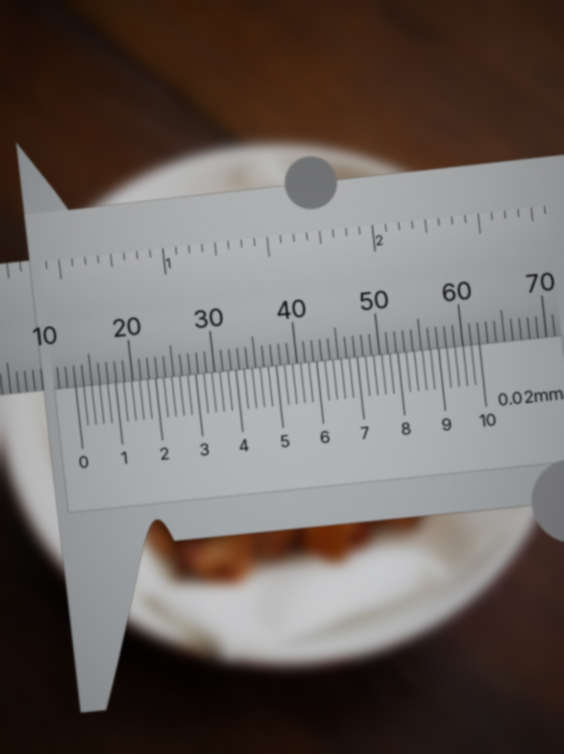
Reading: 13.0 mm
